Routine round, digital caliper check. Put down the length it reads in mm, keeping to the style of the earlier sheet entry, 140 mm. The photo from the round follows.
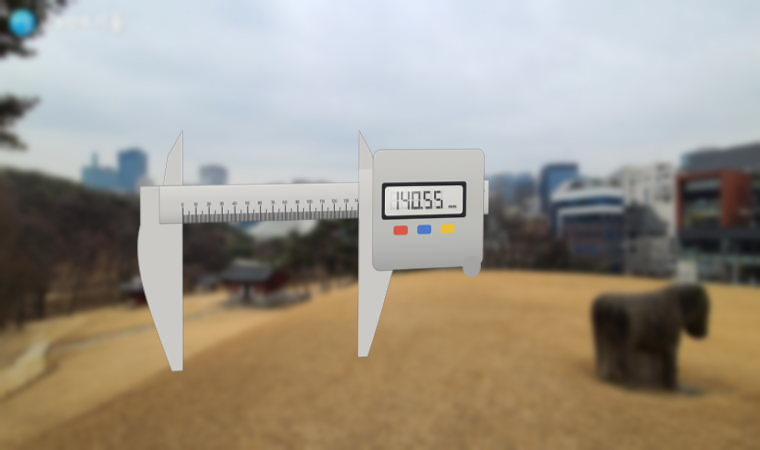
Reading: 140.55 mm
